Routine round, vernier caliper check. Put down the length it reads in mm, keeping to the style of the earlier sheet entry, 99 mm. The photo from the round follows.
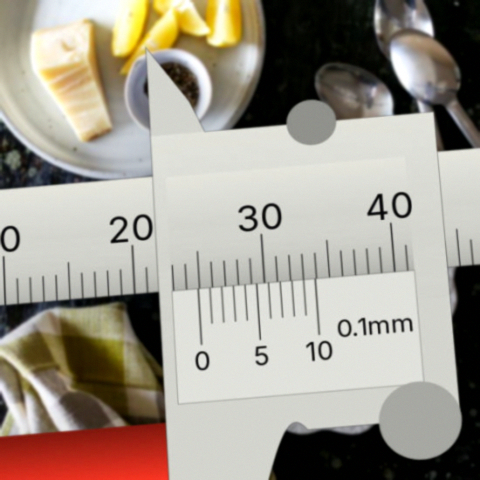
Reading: 24.9 mm
